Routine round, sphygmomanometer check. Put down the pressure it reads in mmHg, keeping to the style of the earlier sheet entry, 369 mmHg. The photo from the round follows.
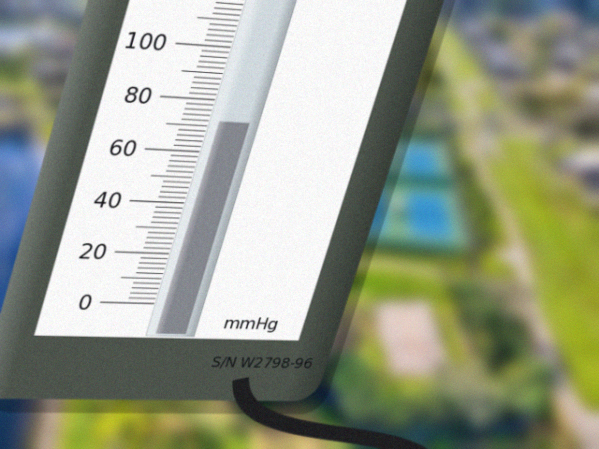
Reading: 72 mmHg
